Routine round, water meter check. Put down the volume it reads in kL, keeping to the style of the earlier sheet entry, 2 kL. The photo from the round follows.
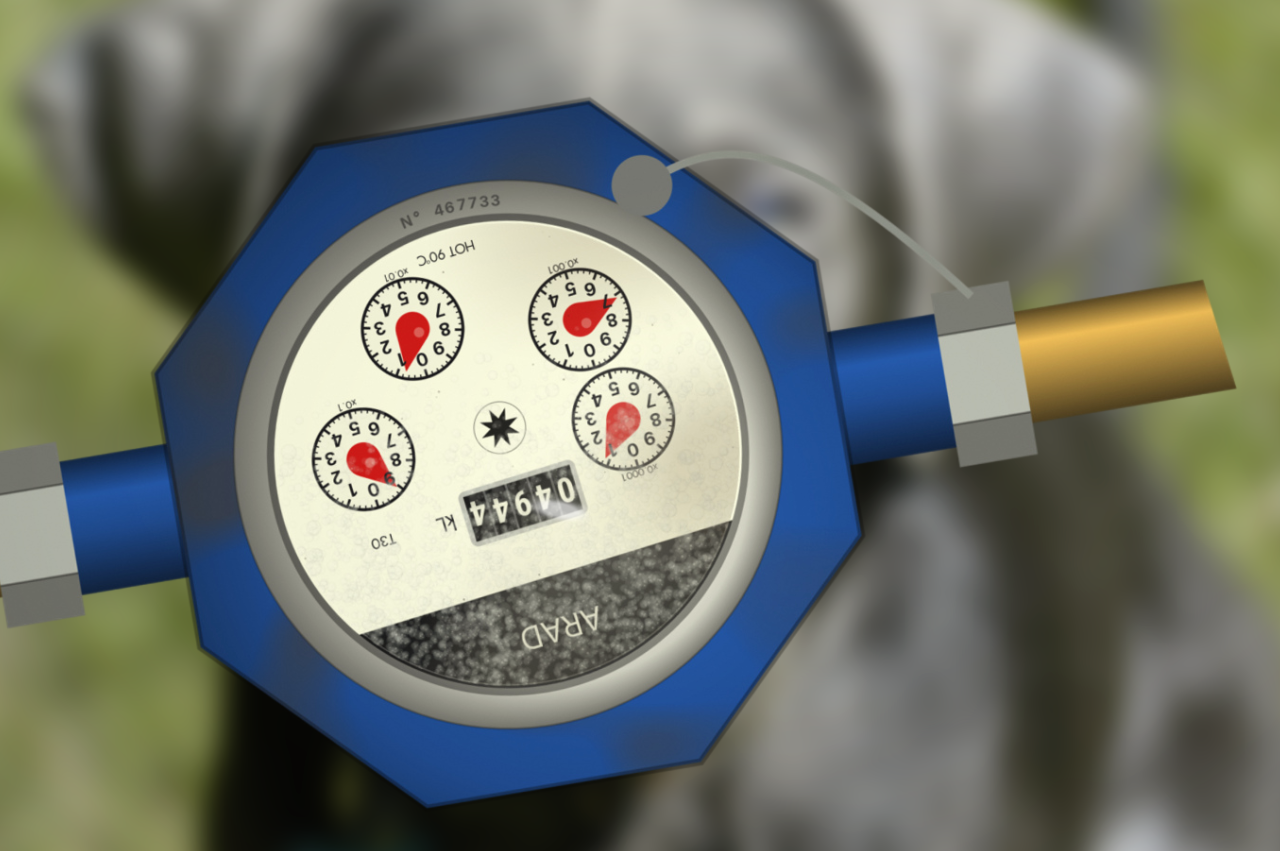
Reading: 4943.9071 kL
